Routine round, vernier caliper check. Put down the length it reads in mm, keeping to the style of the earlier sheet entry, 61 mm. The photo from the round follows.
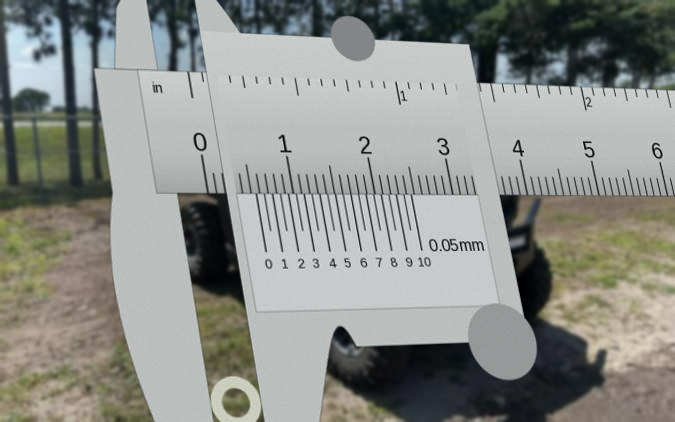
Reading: 5.6 mm
